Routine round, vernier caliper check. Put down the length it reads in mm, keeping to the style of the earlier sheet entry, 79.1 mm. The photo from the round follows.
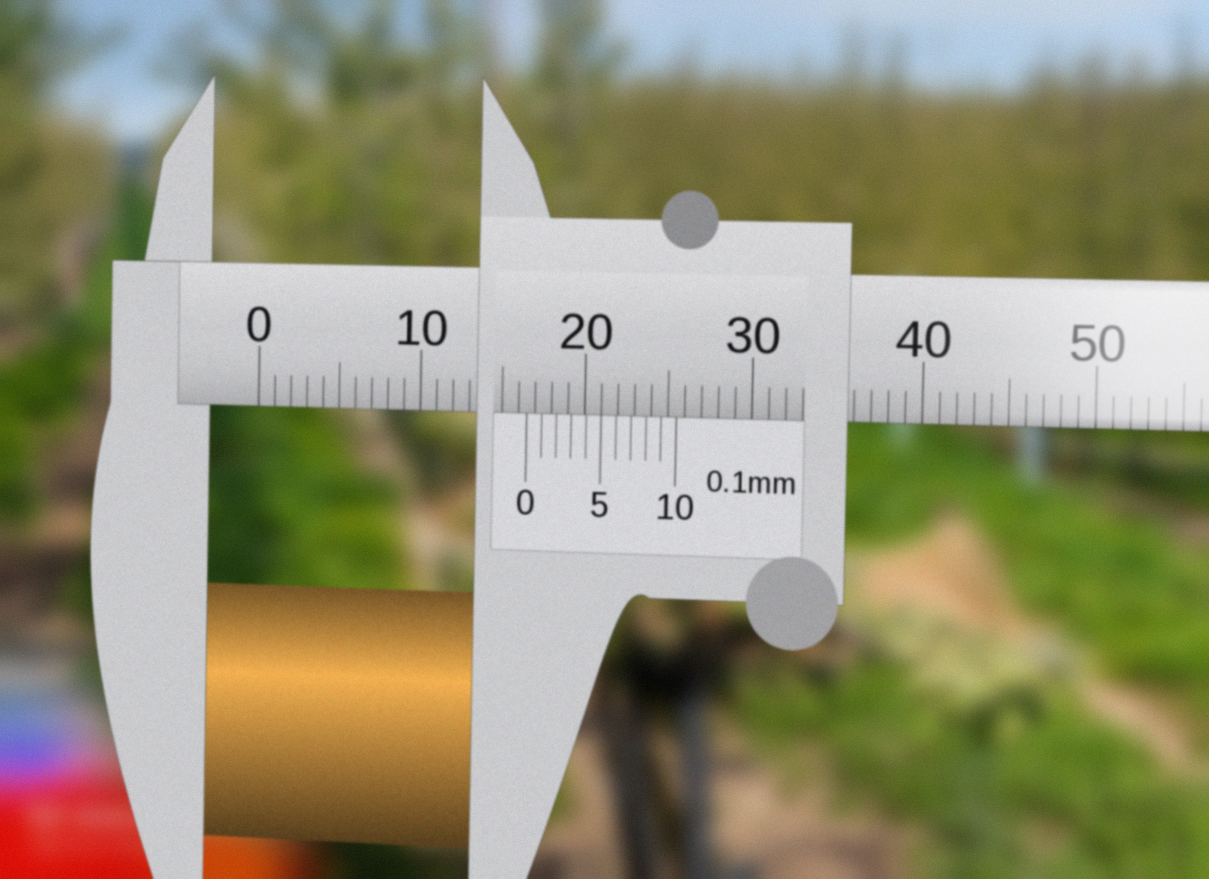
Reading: 16.5 mm
